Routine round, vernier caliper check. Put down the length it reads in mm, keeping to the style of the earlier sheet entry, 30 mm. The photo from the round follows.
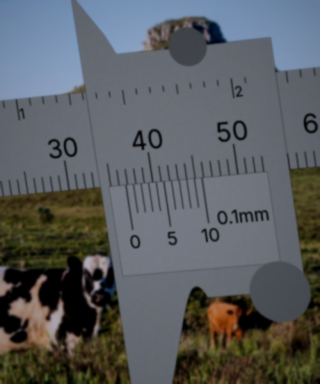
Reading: 36.8 mm
